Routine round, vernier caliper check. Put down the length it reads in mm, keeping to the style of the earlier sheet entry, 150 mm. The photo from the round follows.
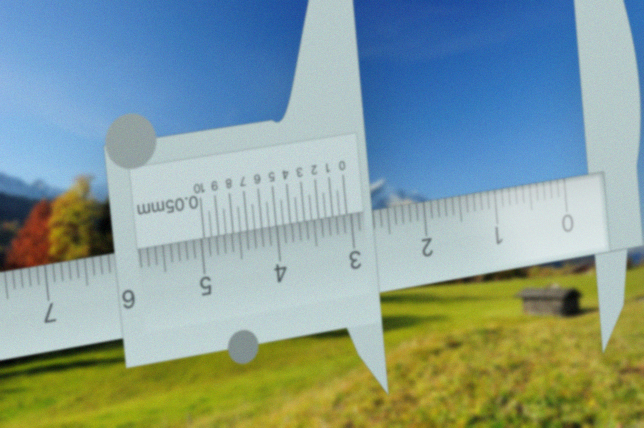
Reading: 30.6 mm
